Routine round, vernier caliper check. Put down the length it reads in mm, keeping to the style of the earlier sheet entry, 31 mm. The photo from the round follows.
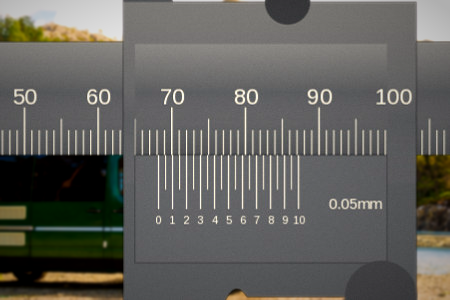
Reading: 68.2 mm
